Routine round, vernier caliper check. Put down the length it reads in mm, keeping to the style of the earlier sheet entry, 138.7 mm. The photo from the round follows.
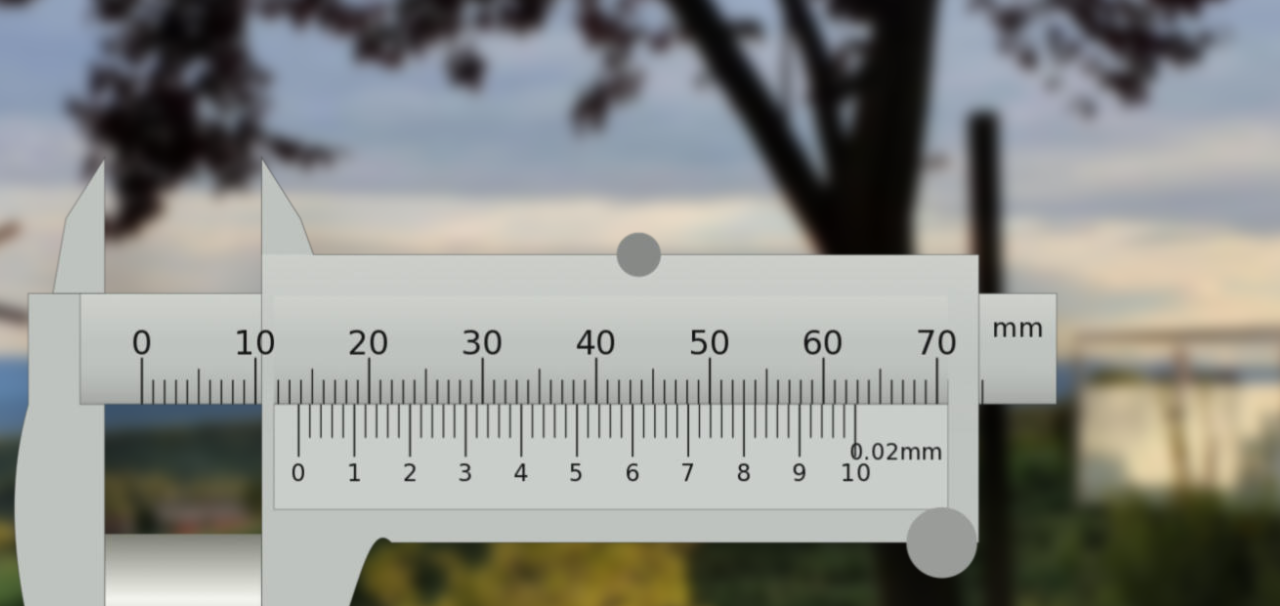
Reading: 13.8 mm
